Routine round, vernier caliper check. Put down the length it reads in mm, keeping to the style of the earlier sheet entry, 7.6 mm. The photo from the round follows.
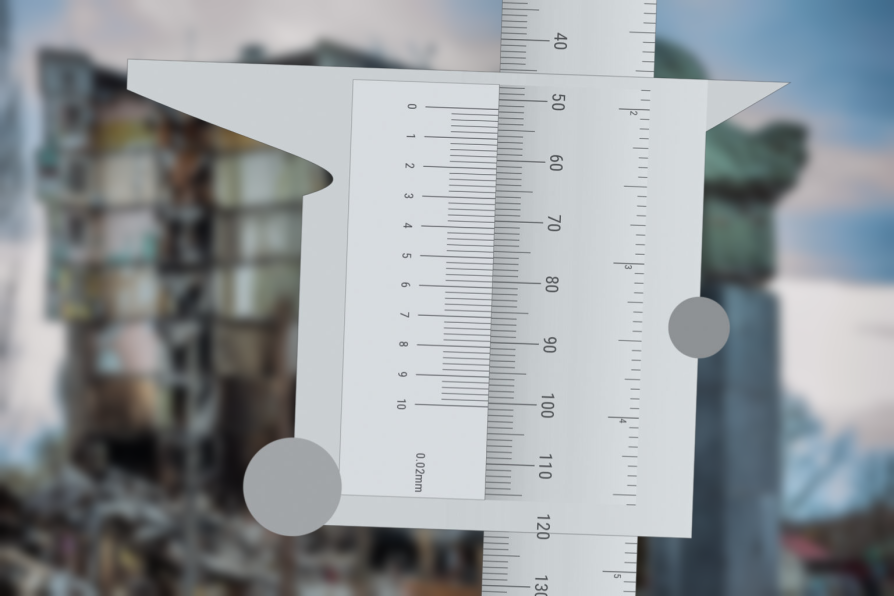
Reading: 51.6 mm
